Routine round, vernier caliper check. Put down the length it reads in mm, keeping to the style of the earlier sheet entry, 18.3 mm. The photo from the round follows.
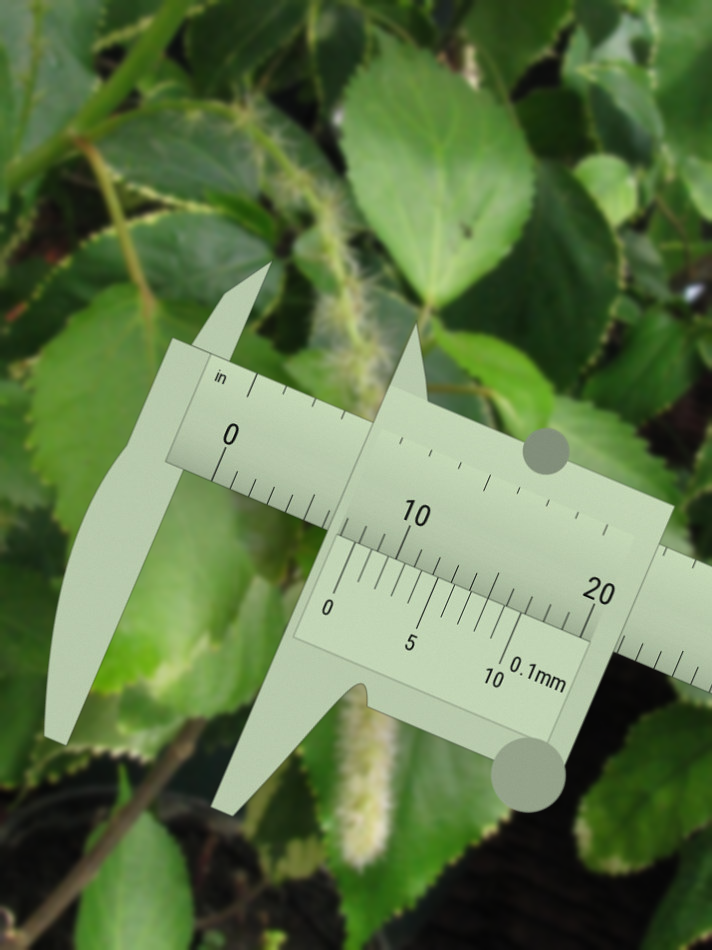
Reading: 7.8 mm
